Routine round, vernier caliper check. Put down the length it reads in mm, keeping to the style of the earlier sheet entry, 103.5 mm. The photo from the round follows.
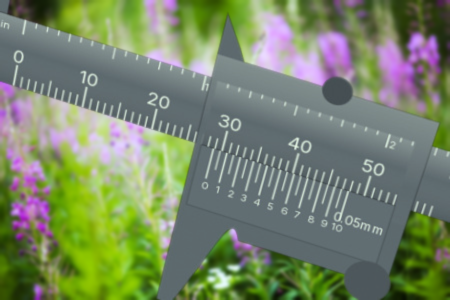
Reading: 28.8 mm
